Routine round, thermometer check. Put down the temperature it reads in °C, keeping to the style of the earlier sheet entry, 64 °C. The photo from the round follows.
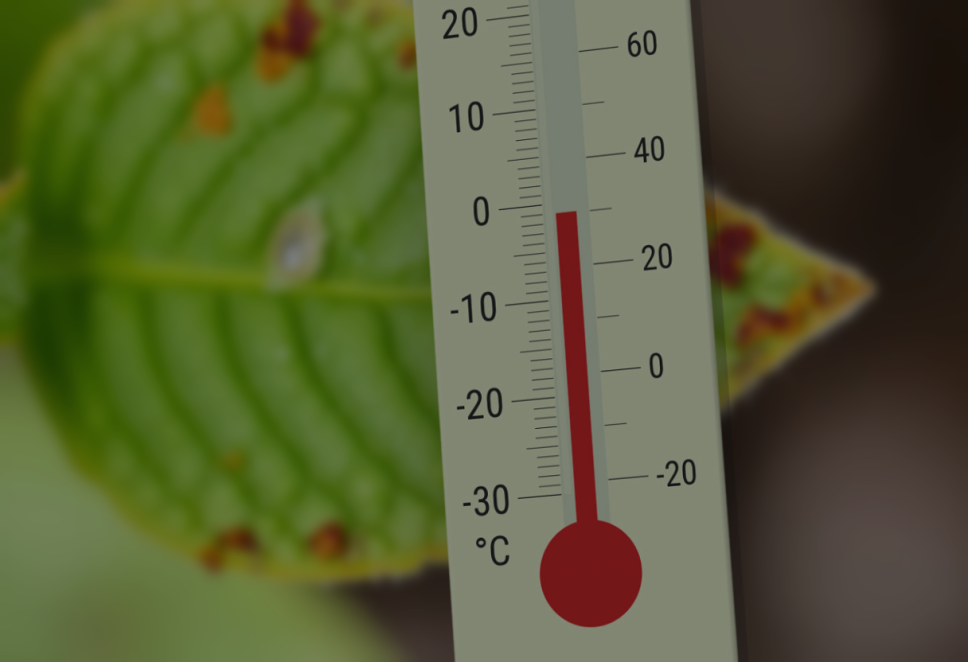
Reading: -1 °C
